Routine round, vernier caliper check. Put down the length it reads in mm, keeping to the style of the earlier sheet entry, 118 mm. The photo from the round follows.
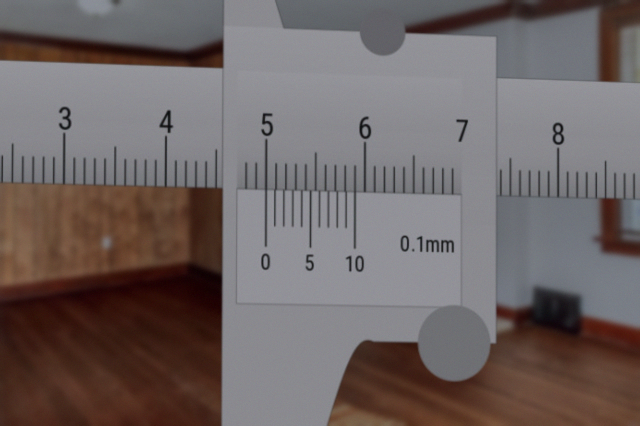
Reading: 50.0 mm
